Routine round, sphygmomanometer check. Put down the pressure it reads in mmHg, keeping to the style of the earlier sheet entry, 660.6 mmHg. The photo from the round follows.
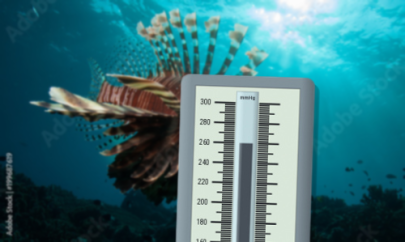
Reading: 260 mmHg
